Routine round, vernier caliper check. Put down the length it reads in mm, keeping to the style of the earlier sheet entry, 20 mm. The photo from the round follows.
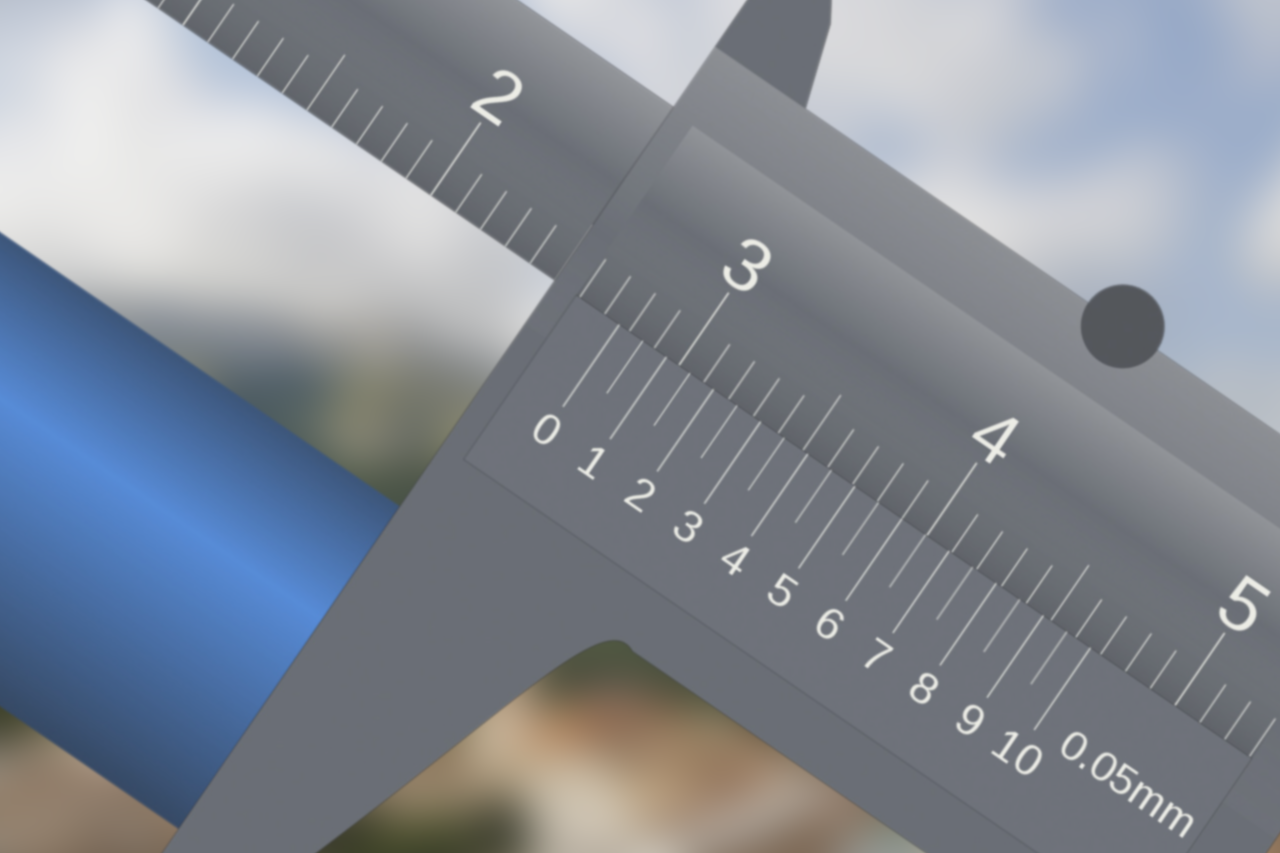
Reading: 27.6 mm
